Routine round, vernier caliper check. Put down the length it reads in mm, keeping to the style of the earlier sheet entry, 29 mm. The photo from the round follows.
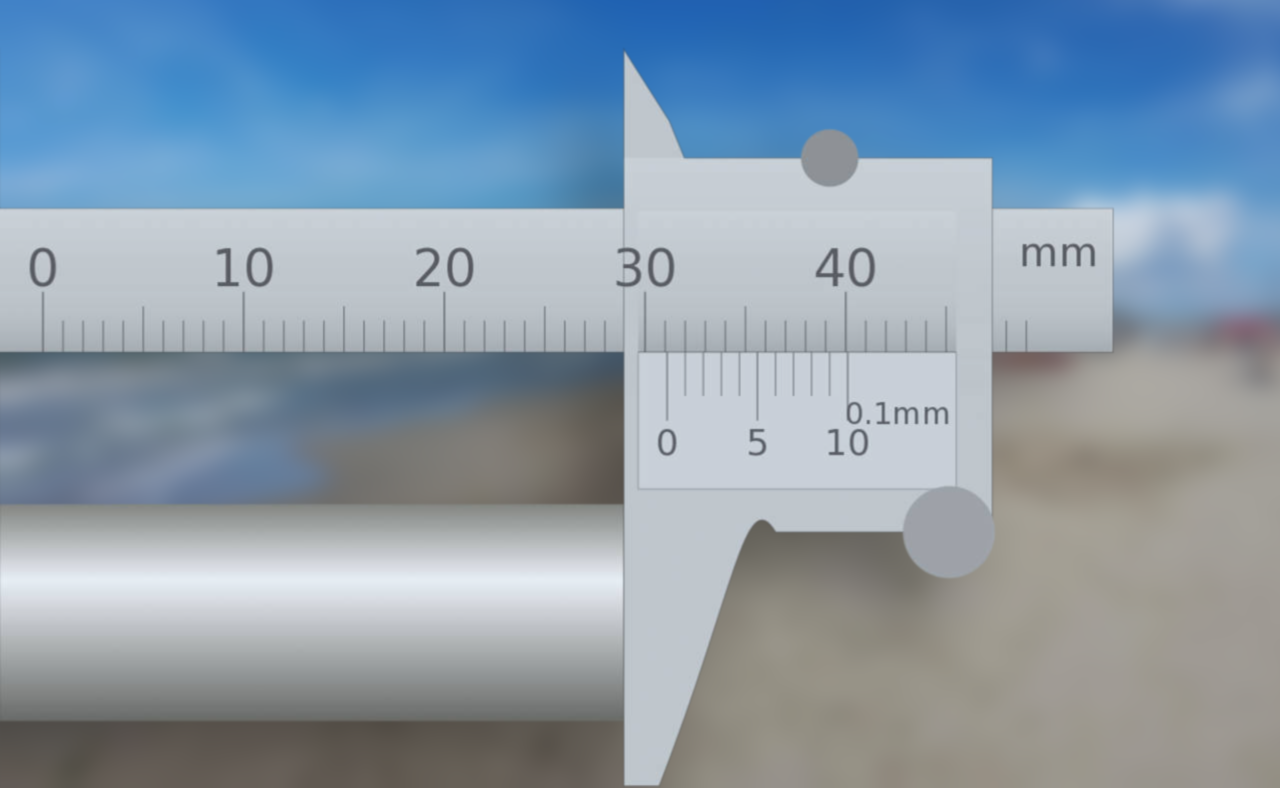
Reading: 31.1 mm
